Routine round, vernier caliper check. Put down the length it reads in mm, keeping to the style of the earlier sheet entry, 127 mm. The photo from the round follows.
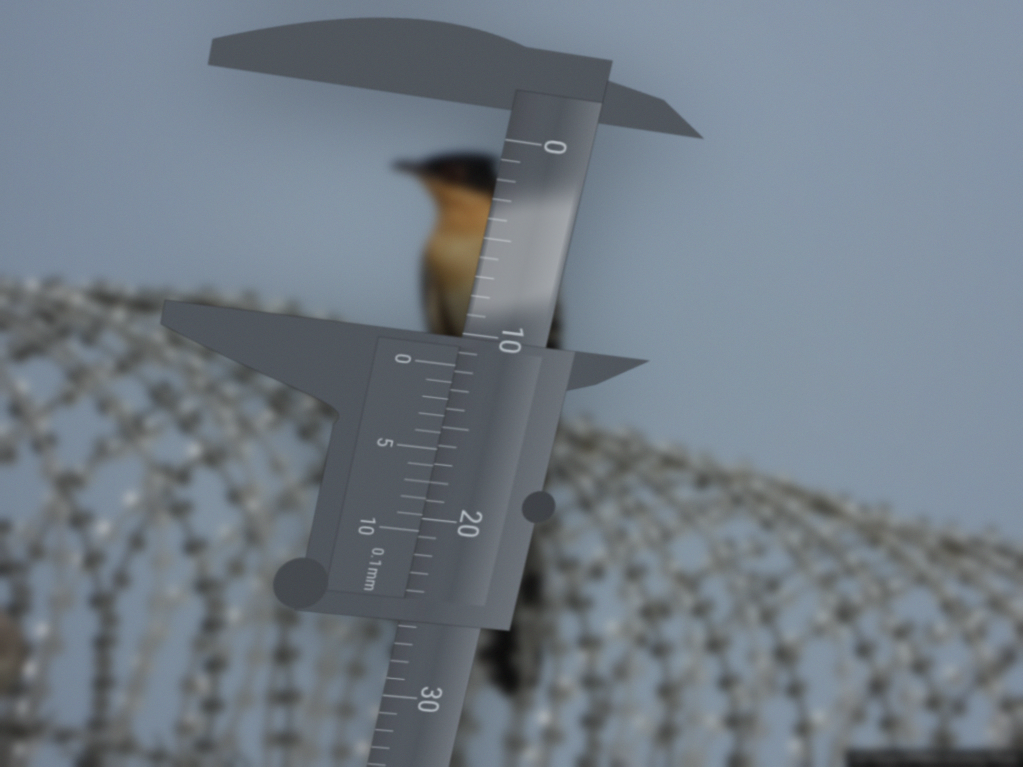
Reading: 11.7 mm
